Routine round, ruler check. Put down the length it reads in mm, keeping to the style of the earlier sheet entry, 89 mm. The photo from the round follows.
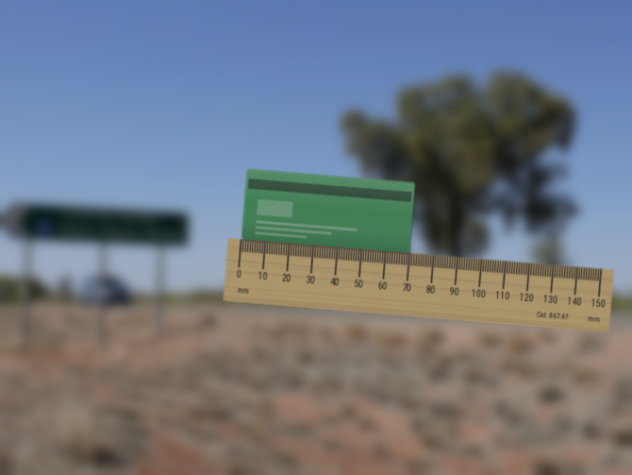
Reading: 70 mm
